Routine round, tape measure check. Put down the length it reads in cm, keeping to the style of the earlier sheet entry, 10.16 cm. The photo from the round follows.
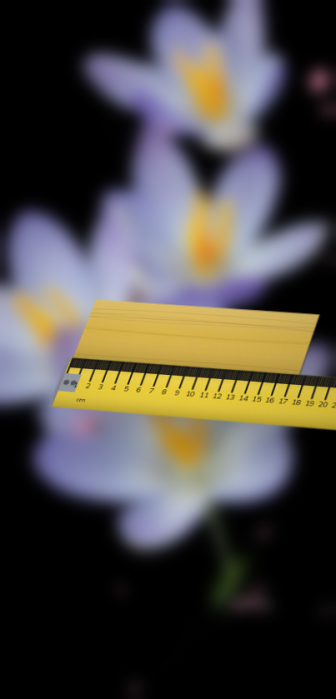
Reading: 17.5 cm
